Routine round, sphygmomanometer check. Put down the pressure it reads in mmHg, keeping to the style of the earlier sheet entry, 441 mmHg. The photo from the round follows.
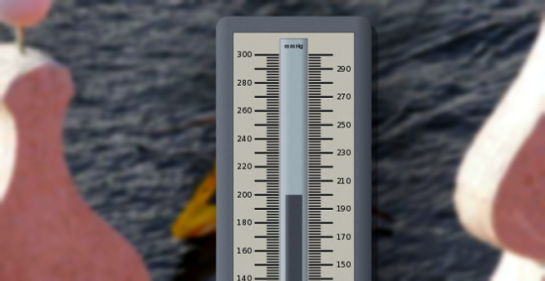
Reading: 200 mmHg
